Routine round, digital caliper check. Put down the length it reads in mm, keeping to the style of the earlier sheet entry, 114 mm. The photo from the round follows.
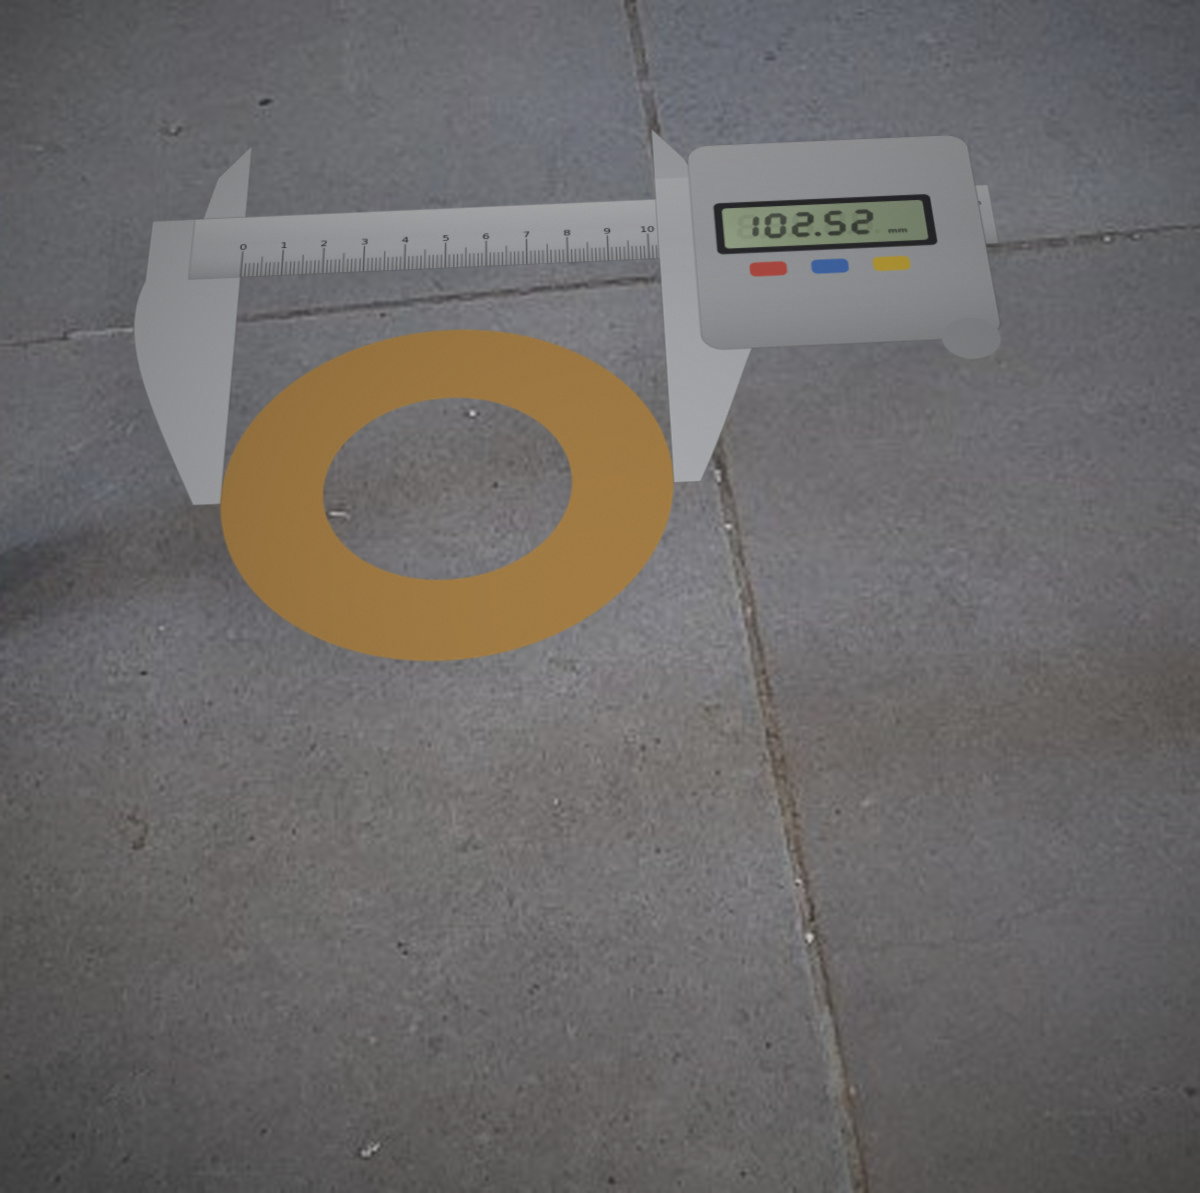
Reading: 102.52 mm
